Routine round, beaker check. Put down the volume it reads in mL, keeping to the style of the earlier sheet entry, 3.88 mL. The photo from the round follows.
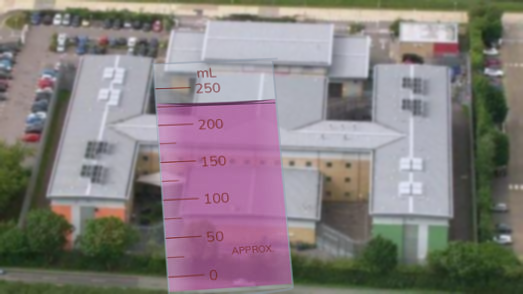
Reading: 225 mL
